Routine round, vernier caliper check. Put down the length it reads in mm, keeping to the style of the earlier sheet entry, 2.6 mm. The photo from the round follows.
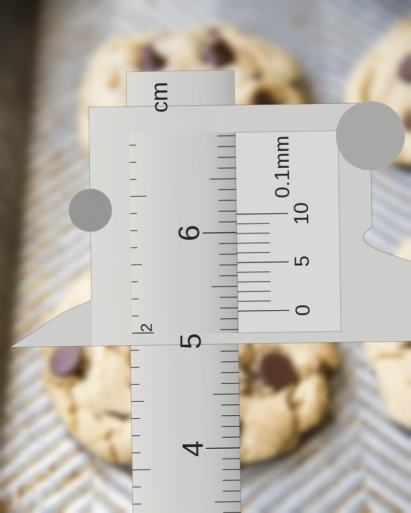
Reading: 52.7 mm
